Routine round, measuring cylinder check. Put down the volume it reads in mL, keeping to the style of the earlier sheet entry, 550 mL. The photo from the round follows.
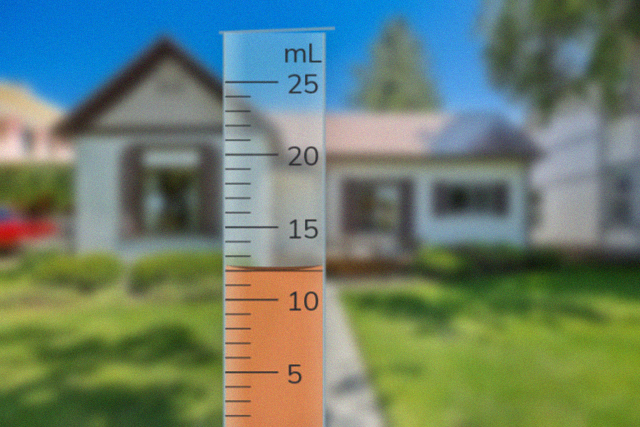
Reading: 12 mL
